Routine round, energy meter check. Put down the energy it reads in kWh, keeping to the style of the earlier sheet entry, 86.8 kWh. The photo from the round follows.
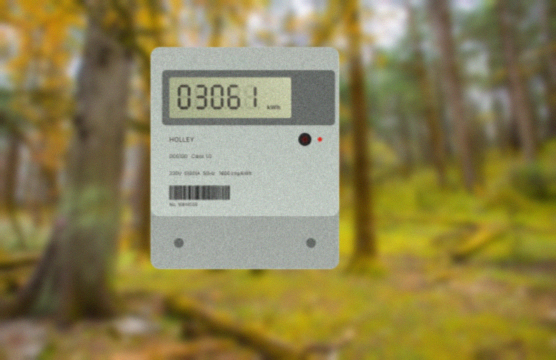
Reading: 3061 kWh
